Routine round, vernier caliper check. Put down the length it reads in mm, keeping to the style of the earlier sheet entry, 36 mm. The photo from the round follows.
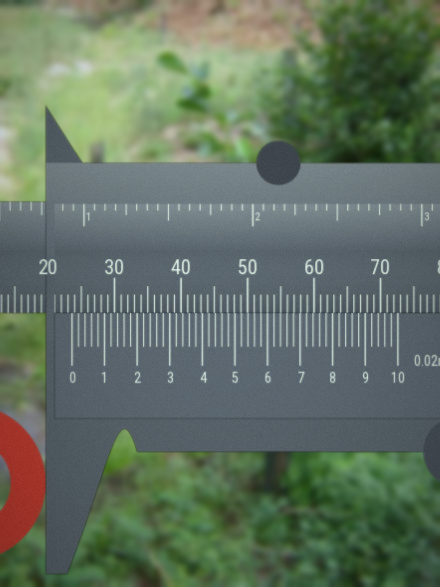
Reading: 23.6 mm
